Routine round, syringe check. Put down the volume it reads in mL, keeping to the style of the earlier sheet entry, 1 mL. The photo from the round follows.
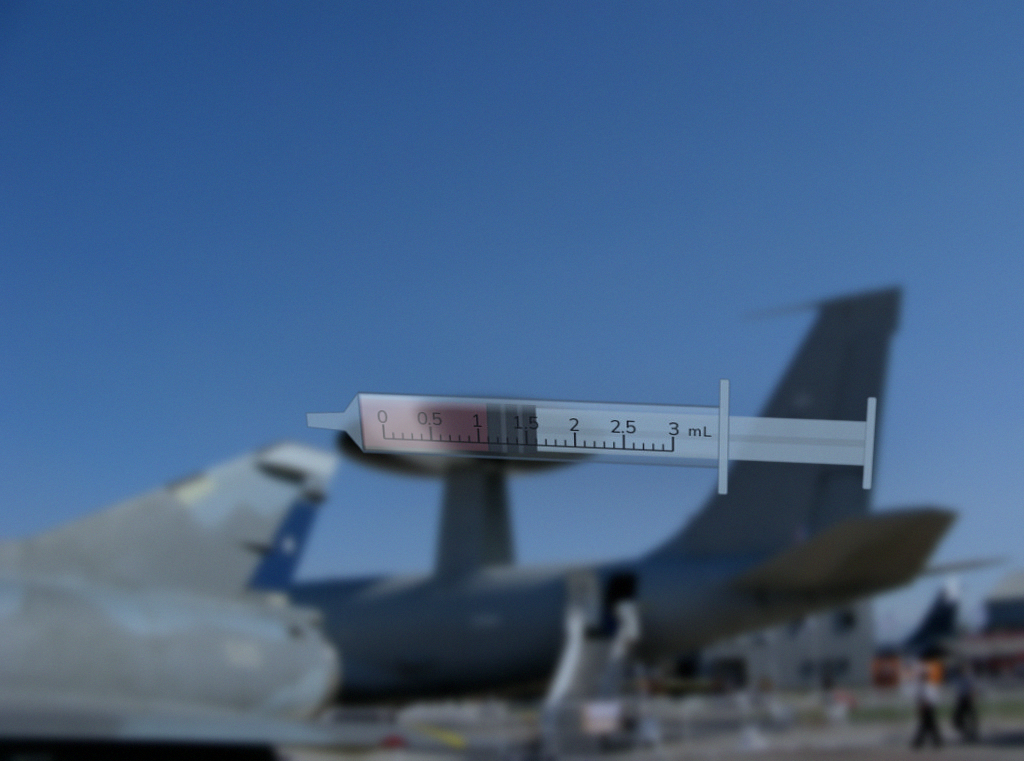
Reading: 1.1 mL
